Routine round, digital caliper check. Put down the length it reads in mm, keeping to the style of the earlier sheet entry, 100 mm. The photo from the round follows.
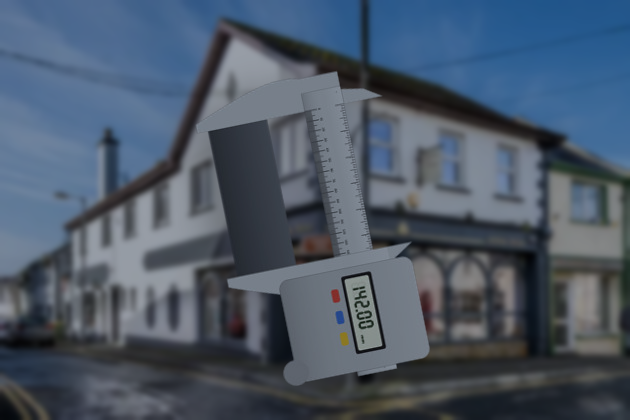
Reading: 142.00 mm
